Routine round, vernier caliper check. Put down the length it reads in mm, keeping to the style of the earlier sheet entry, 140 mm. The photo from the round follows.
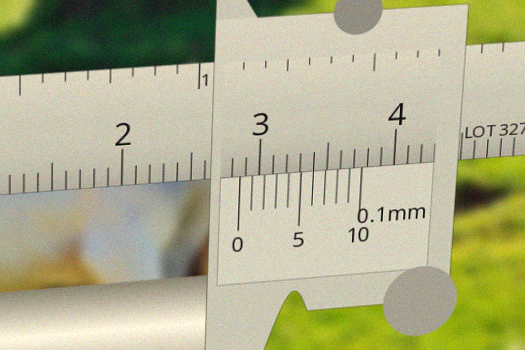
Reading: 28.6 mm
